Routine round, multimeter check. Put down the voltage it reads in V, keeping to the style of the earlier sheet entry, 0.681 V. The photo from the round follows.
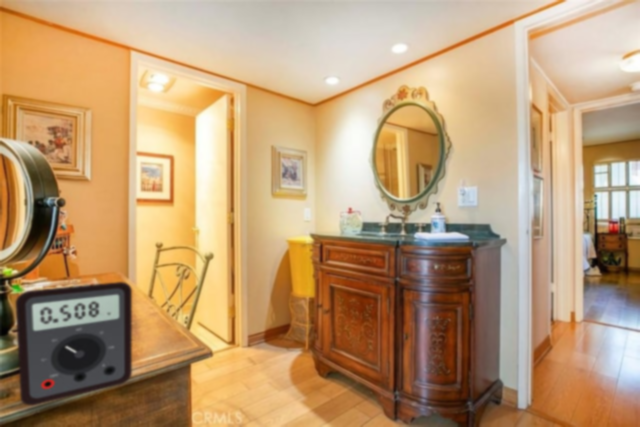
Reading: 0.508 V
